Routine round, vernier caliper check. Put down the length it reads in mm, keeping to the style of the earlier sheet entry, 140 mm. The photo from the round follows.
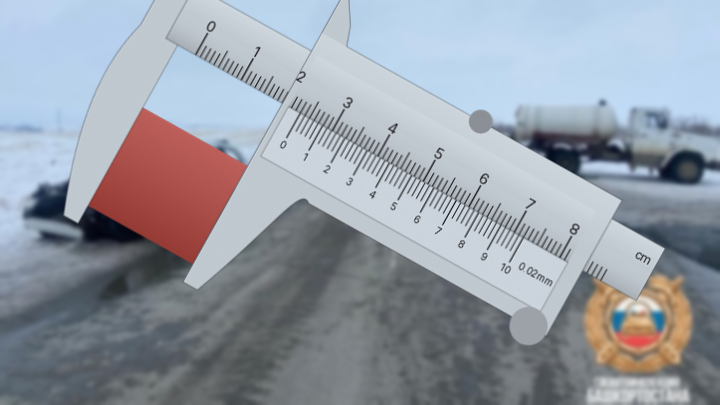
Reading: 23.0 mm
